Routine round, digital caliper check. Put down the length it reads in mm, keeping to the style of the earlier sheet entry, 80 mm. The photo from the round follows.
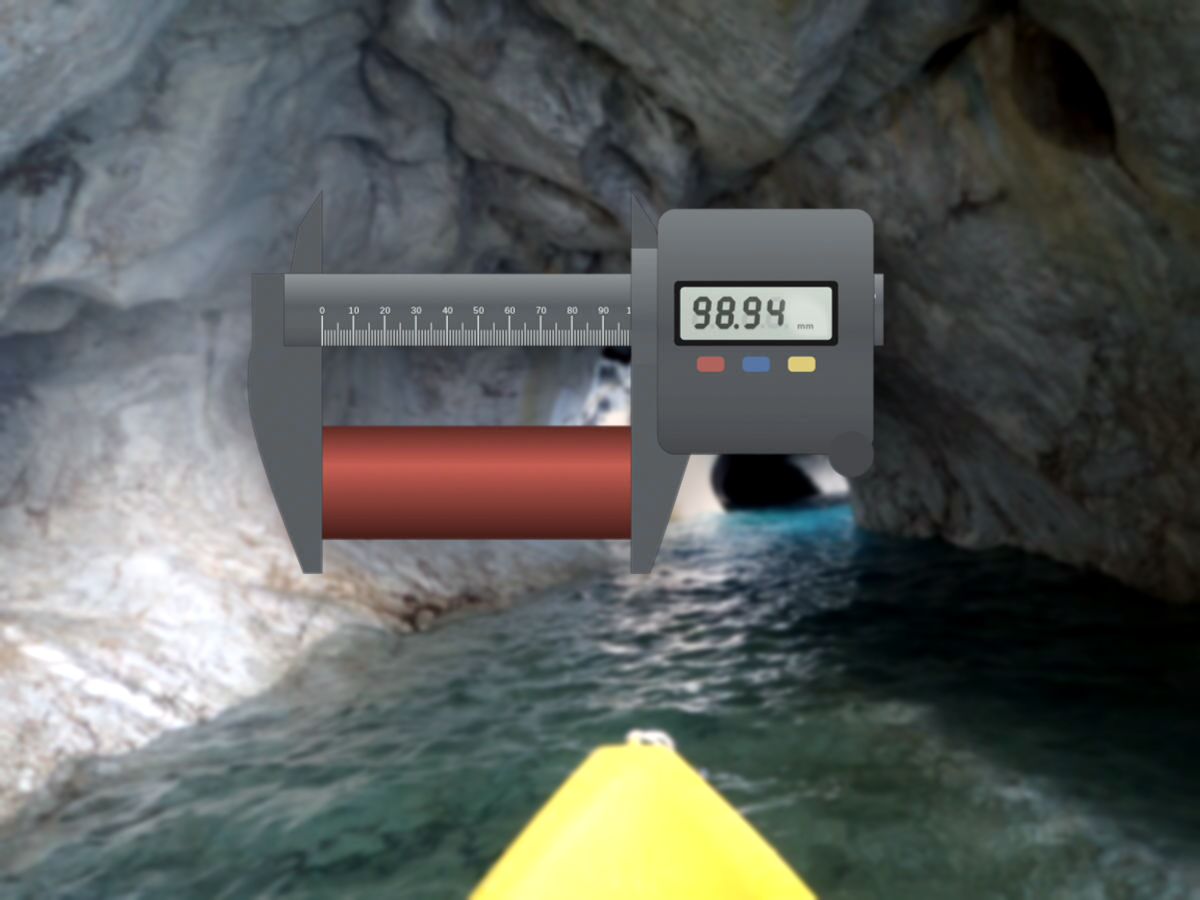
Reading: 98.94 mm
